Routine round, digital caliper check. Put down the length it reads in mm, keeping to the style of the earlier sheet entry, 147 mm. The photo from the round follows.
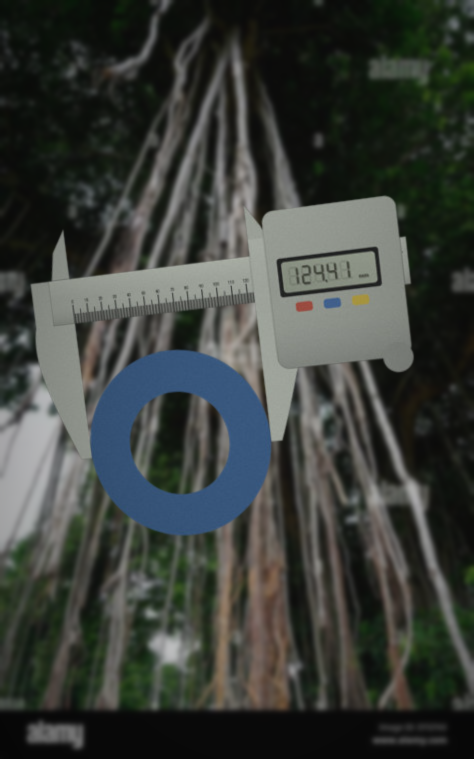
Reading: 124.41 mm
